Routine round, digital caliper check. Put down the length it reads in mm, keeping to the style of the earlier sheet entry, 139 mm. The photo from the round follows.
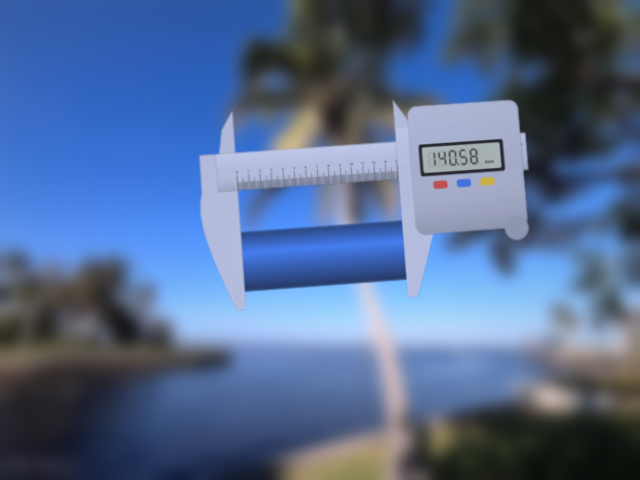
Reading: 140.58 mm
